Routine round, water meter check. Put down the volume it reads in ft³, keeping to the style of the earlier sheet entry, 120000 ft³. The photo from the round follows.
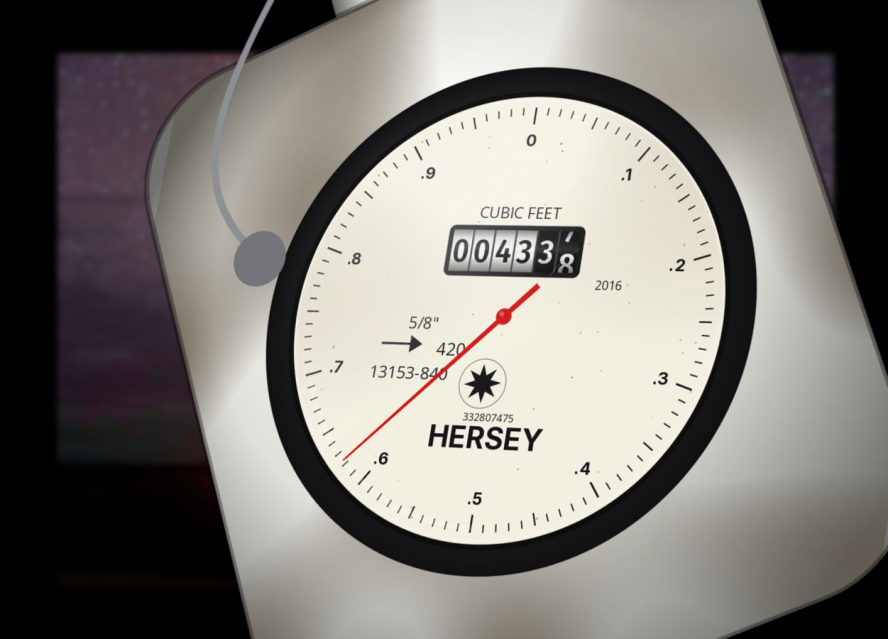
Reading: 4337.62 ft³
